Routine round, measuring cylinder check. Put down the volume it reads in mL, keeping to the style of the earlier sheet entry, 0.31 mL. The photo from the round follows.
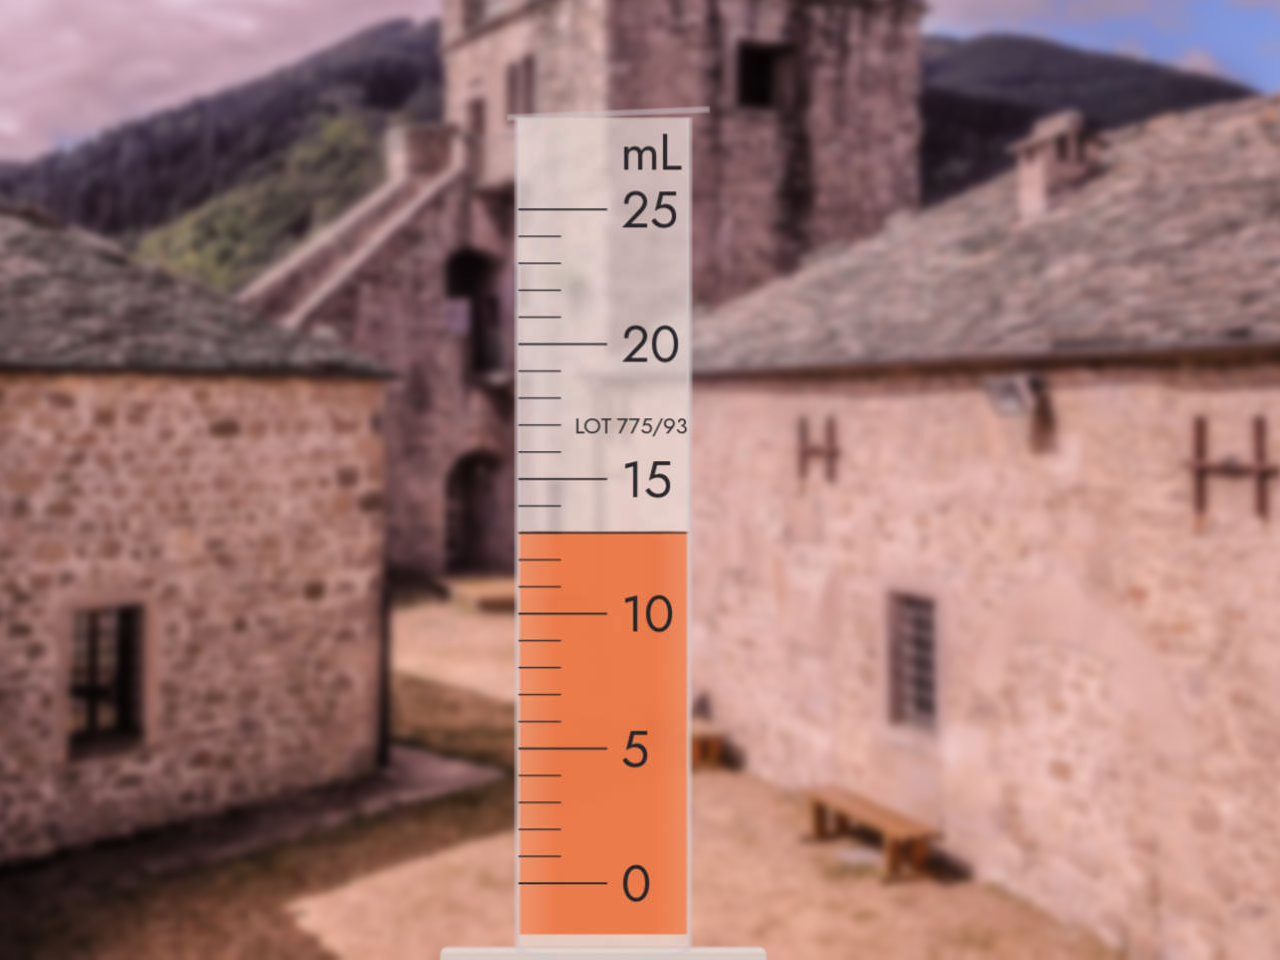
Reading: 13 mL
